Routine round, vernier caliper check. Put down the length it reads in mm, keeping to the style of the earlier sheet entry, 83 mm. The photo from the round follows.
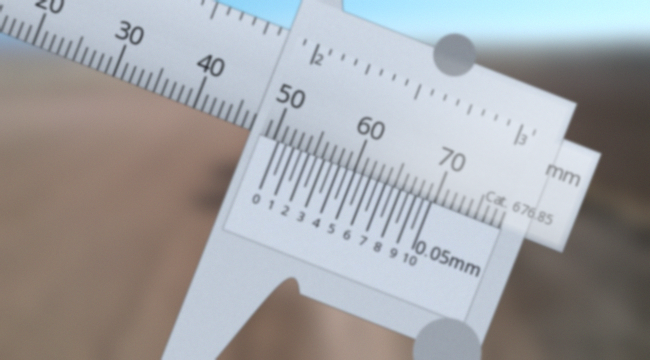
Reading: 50.6 mm
